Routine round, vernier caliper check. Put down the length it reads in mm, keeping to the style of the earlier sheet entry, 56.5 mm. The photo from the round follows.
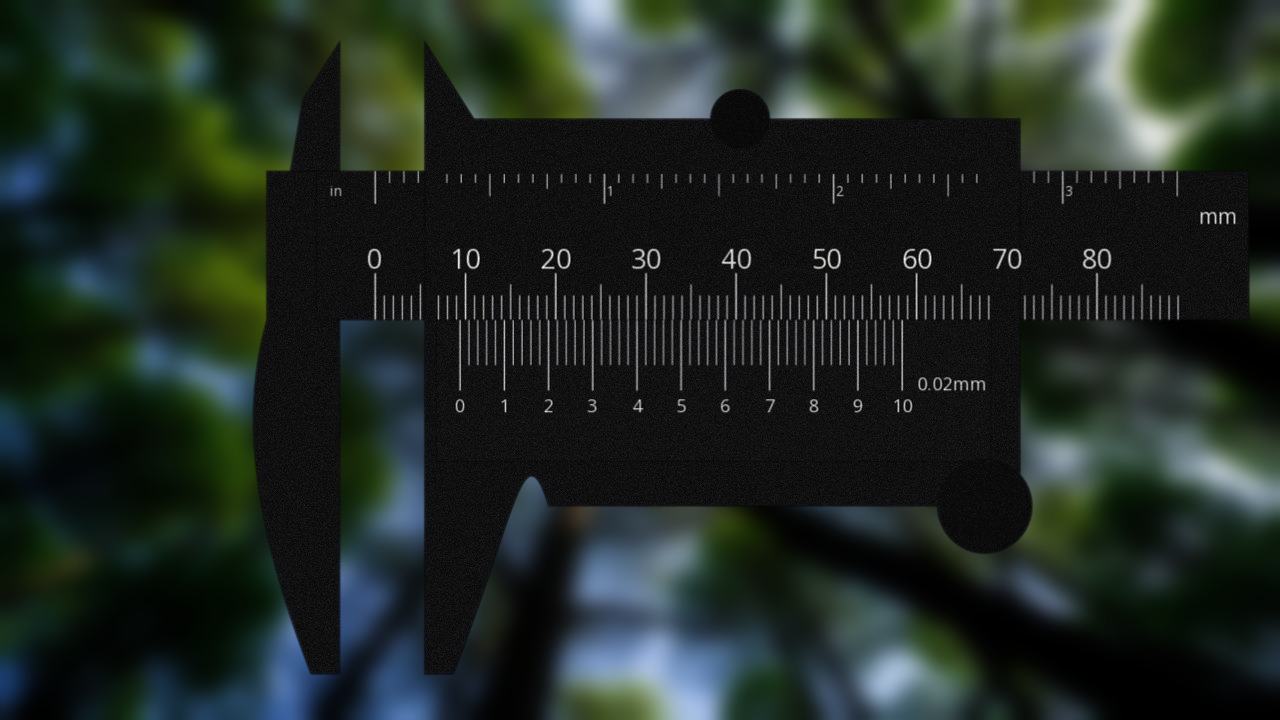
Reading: 9.4 mm
